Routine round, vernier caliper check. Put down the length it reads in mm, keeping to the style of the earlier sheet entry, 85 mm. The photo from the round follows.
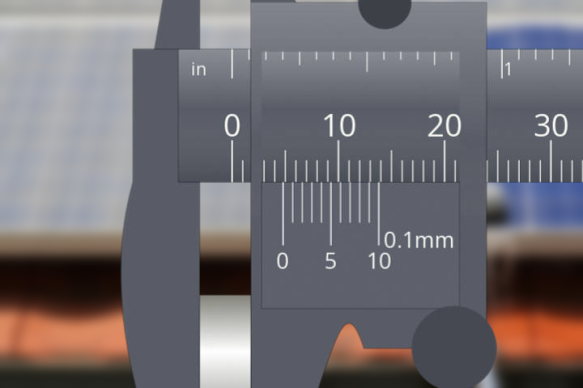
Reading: 4.8 mm
